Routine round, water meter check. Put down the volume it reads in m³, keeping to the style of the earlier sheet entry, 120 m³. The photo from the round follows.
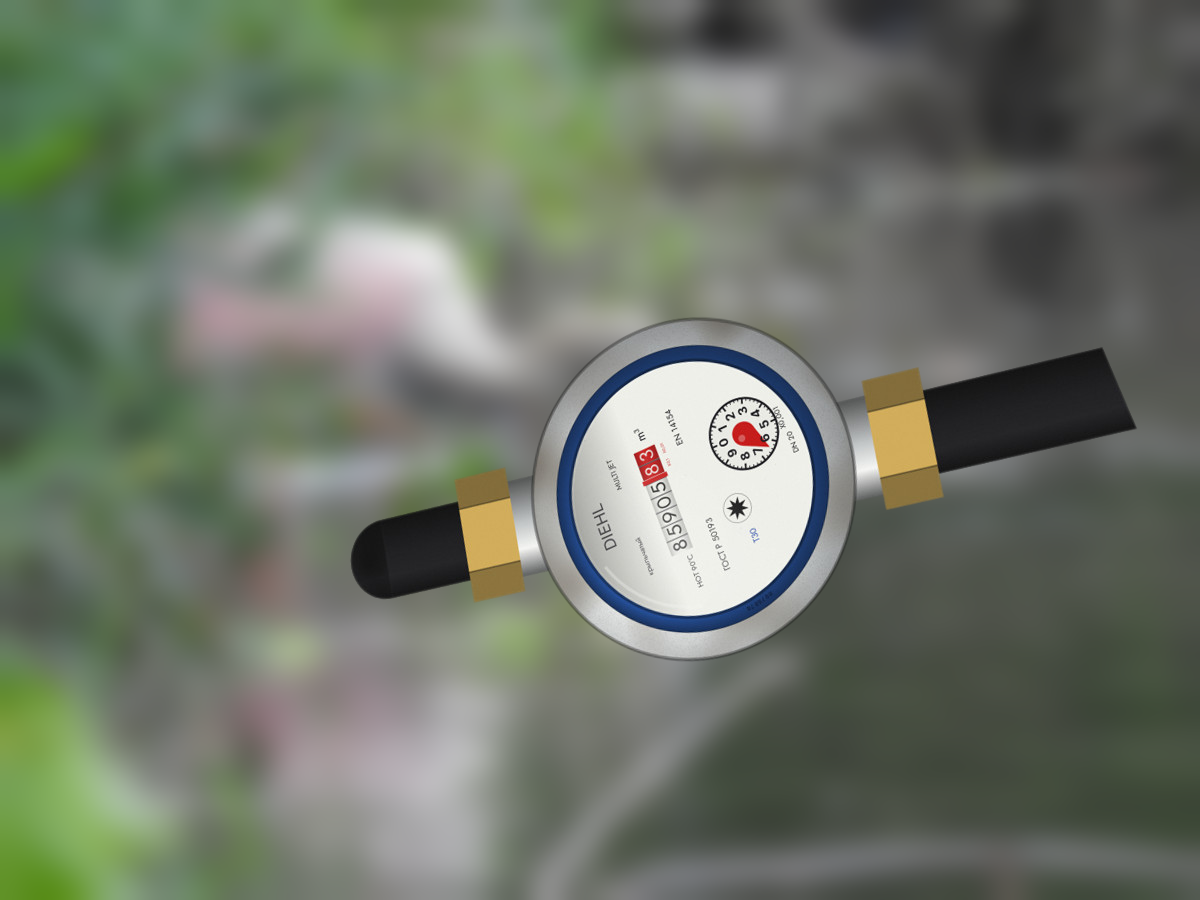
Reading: 85905.836 m³
